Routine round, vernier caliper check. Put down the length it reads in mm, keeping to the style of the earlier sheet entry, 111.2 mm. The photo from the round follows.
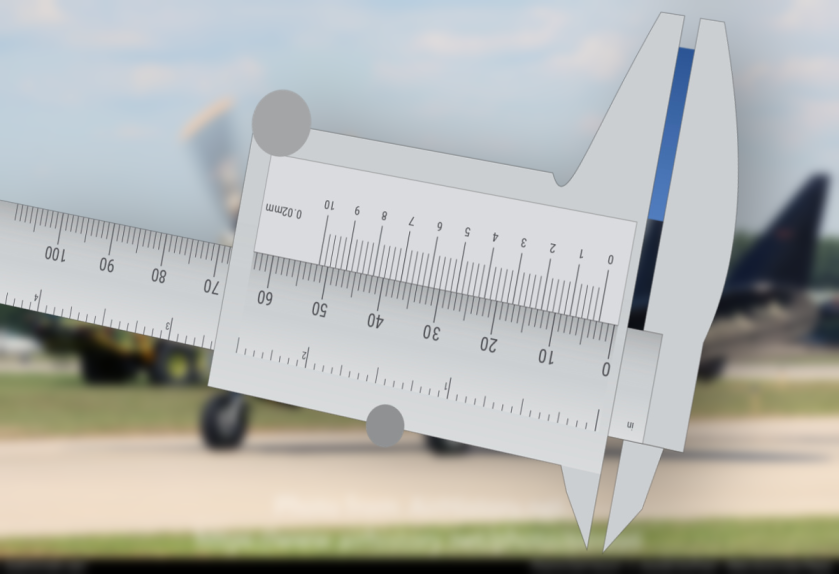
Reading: 2.6 mm
